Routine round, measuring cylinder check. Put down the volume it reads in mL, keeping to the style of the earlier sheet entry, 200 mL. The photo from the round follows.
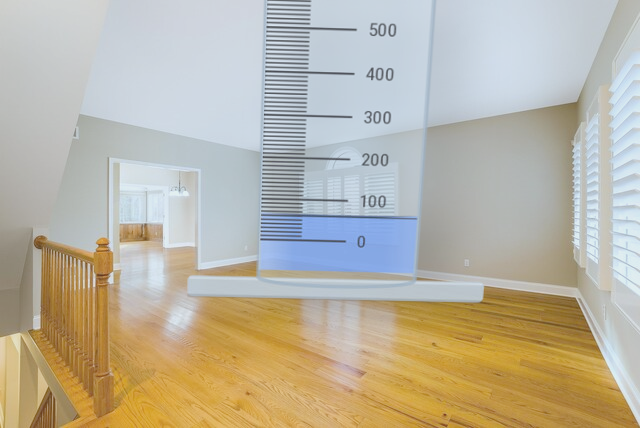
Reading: 60 mL
